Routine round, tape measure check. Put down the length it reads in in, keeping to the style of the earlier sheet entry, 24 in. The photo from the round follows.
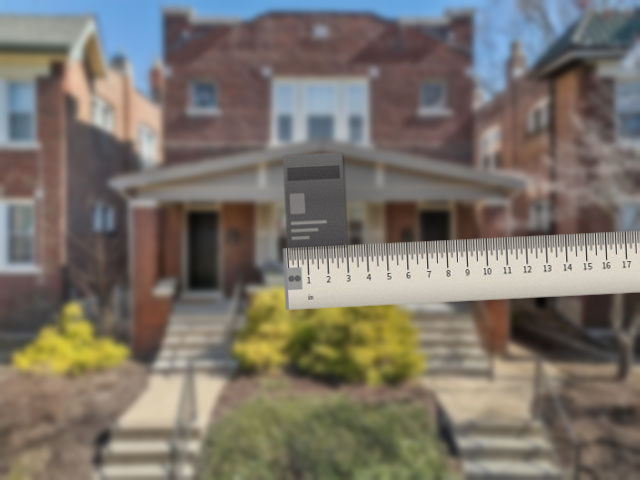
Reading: 3 in
